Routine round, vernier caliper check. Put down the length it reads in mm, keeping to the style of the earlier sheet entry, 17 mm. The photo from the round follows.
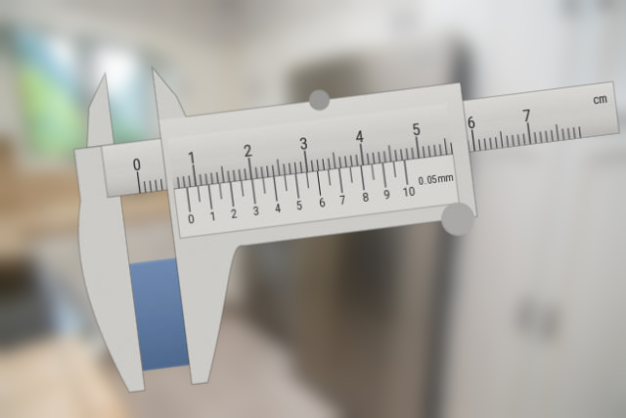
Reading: 8.4 mm
